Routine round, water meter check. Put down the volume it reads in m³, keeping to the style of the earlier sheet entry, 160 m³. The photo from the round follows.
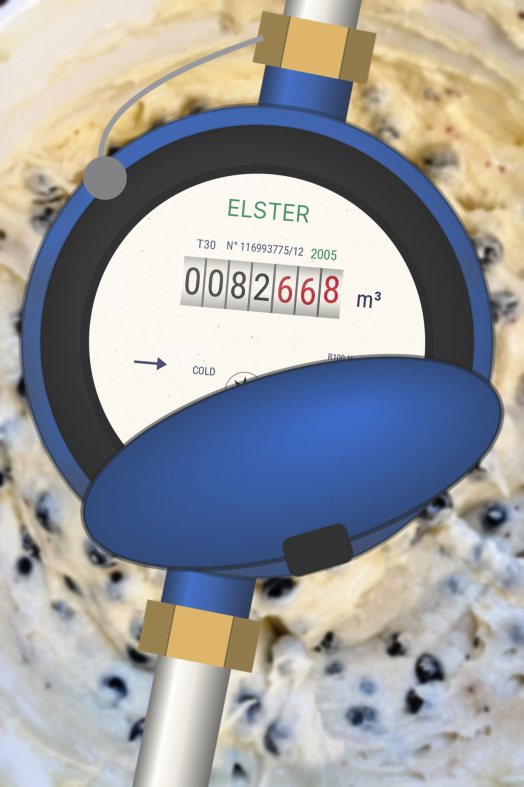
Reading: 82.668 m³
